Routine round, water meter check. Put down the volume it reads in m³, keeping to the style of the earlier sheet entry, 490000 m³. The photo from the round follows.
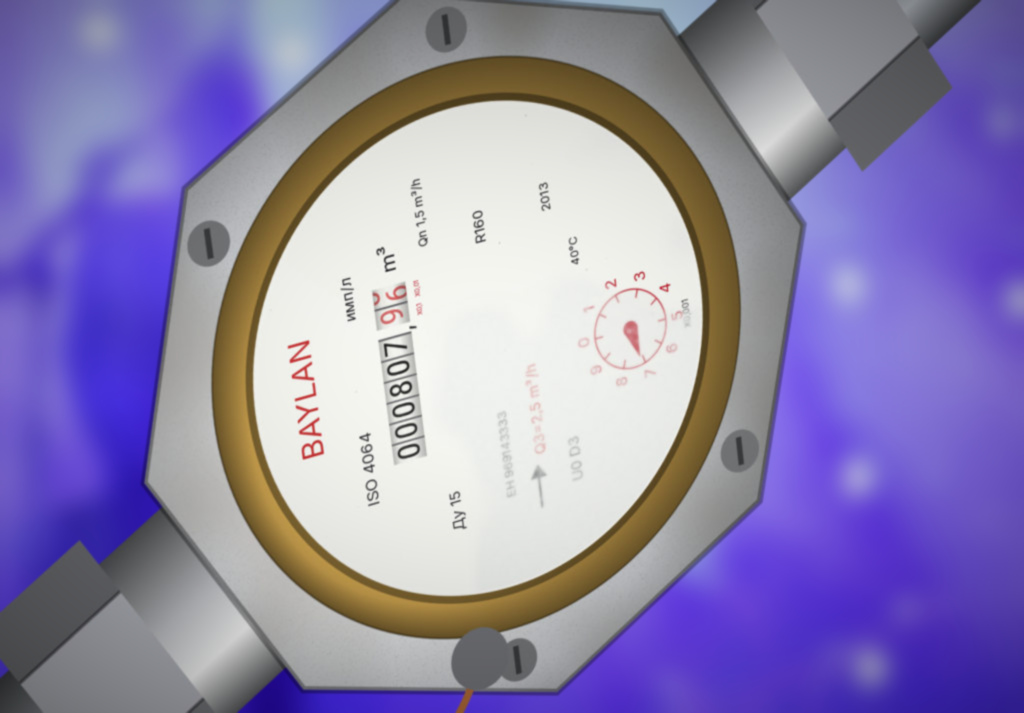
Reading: 807.957 m³
